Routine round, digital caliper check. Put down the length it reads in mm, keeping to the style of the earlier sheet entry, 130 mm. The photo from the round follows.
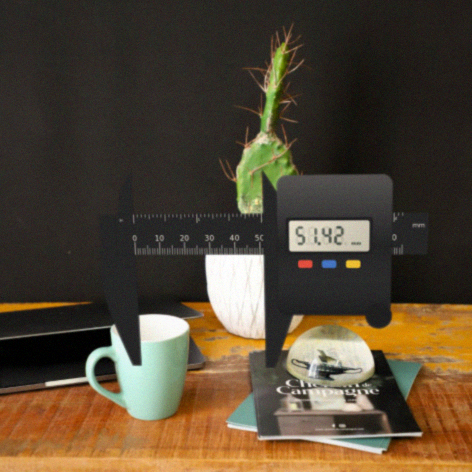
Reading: 51.42 mm
